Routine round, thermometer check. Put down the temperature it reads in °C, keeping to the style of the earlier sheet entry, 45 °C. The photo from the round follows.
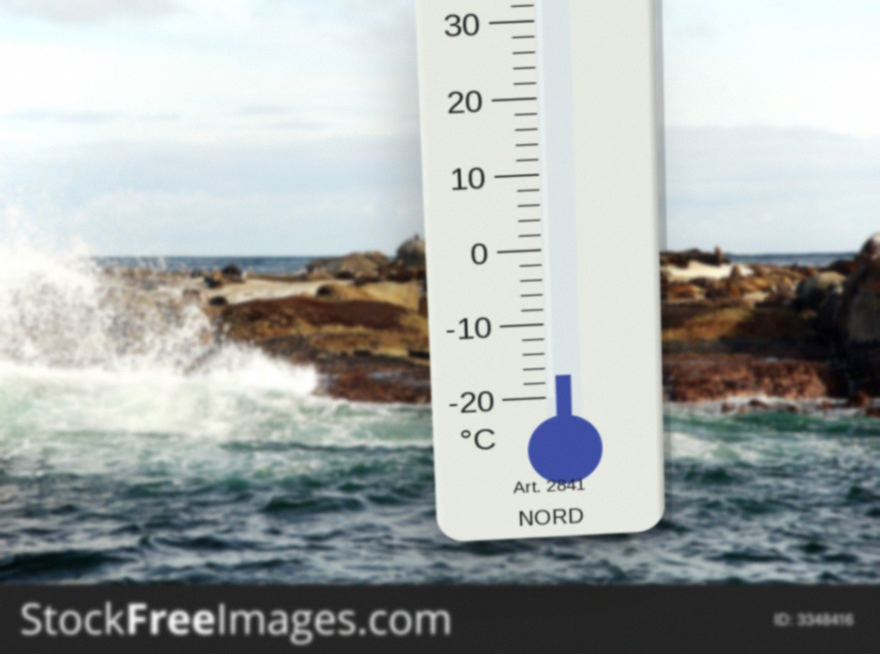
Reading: -17 °C
